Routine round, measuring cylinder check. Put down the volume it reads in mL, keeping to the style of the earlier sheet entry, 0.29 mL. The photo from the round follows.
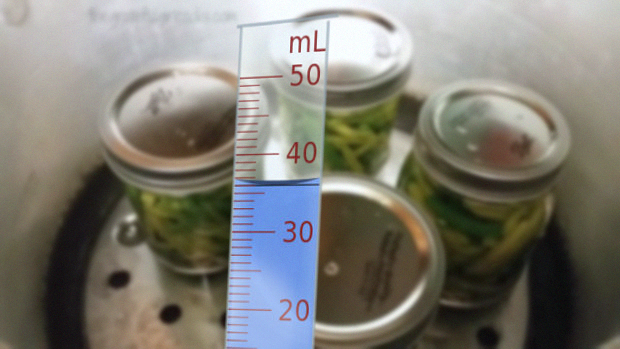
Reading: 36 mL
